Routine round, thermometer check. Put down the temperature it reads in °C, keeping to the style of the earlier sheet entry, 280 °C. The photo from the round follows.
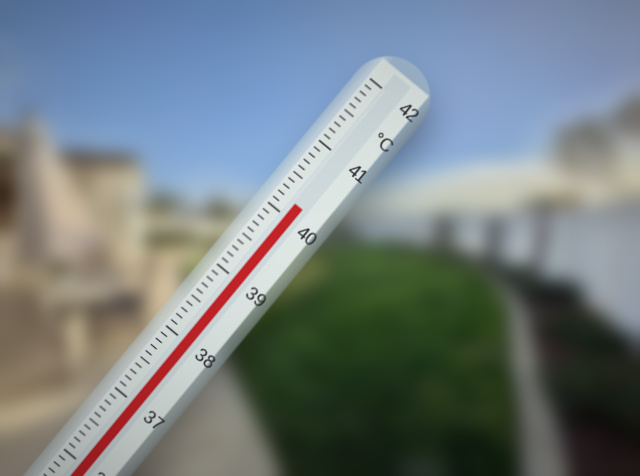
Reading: 40.2 °C
